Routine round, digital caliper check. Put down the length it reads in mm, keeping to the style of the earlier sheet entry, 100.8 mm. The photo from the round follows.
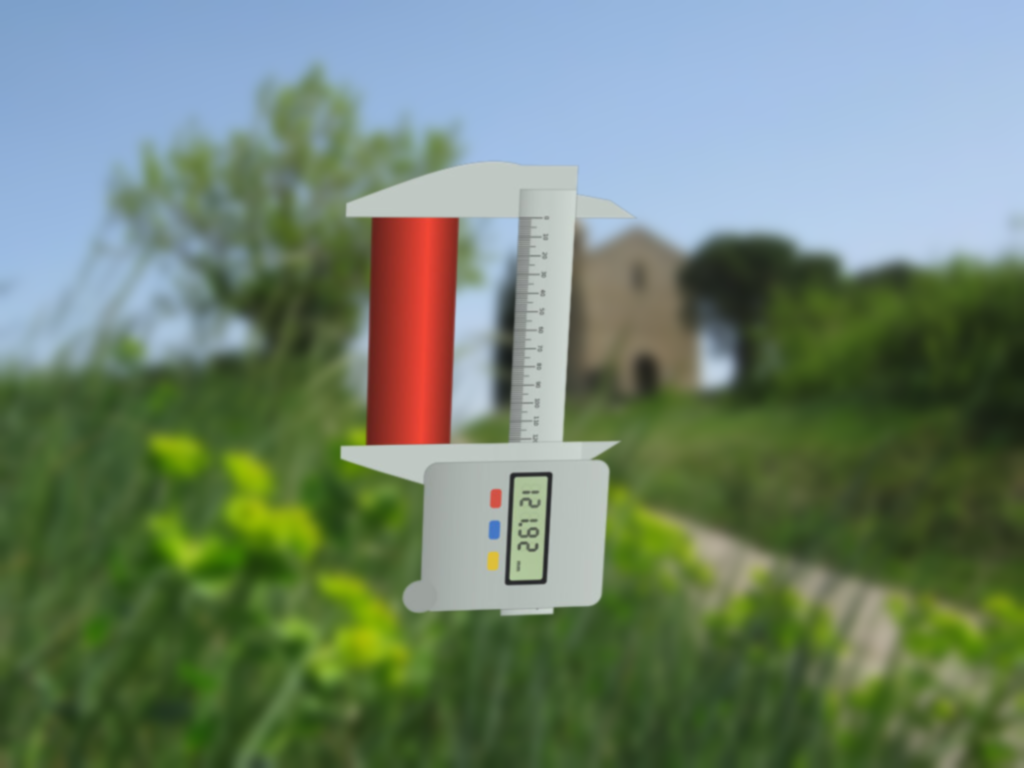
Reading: 121.92 mm
